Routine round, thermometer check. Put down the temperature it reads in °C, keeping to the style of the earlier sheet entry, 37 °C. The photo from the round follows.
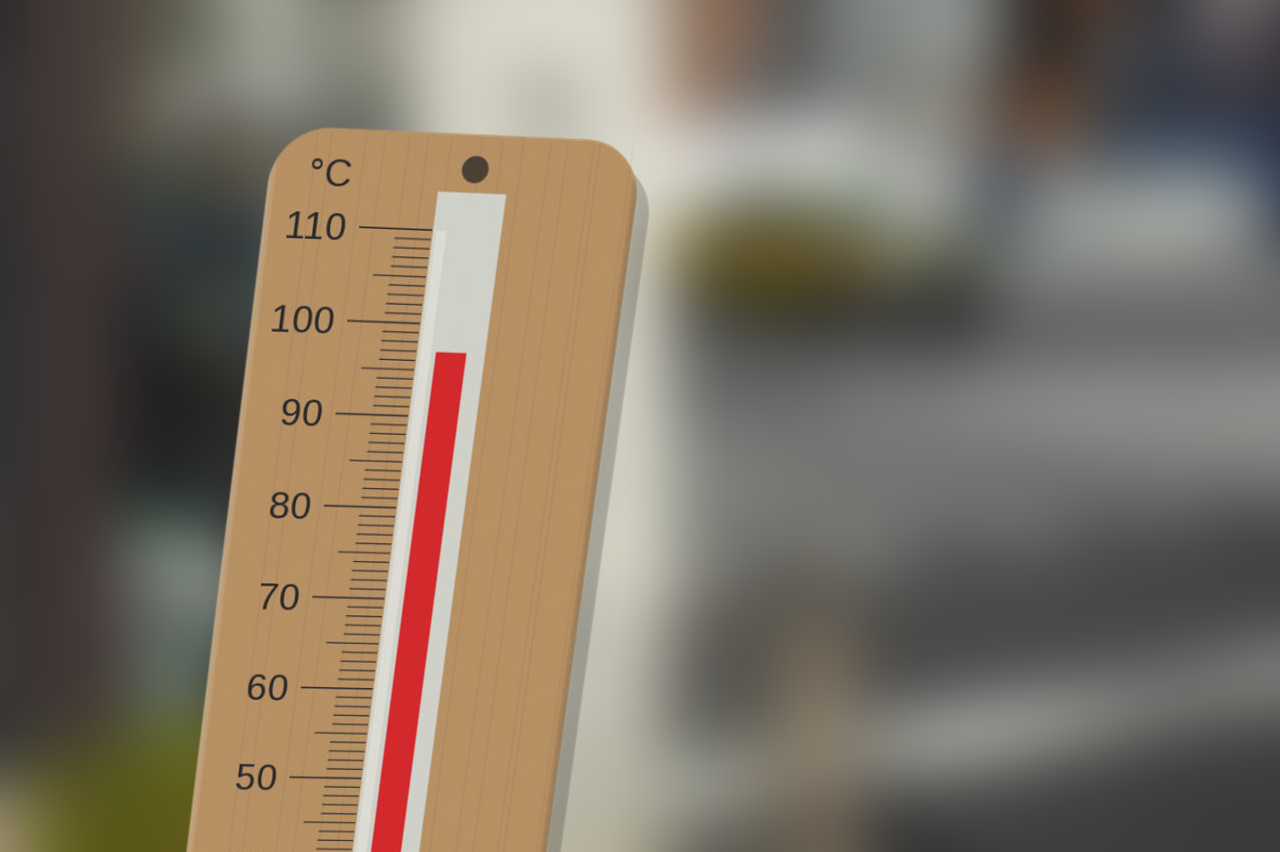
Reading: 97 °C
